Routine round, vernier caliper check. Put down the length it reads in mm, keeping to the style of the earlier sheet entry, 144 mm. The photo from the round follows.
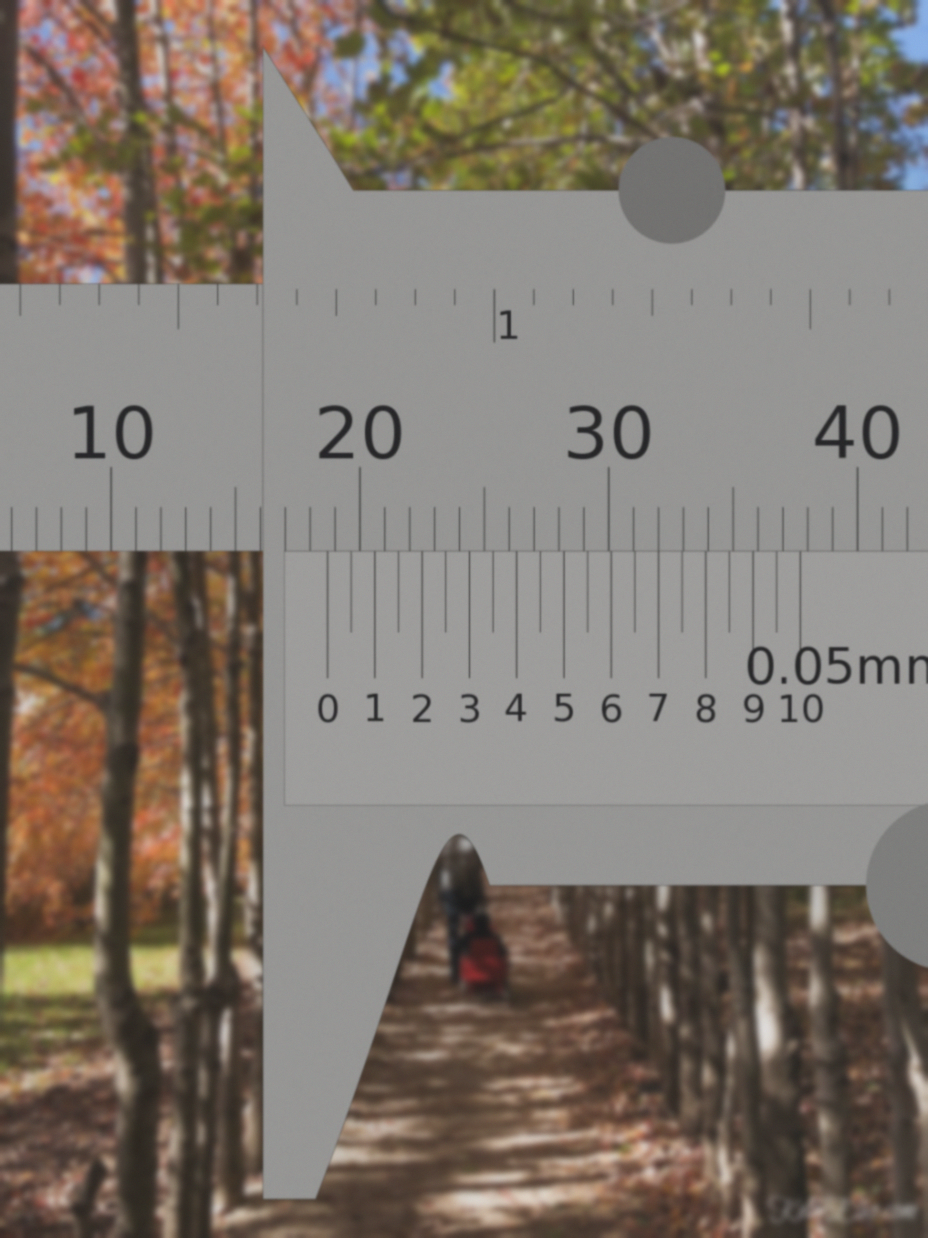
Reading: 18.7 mm
